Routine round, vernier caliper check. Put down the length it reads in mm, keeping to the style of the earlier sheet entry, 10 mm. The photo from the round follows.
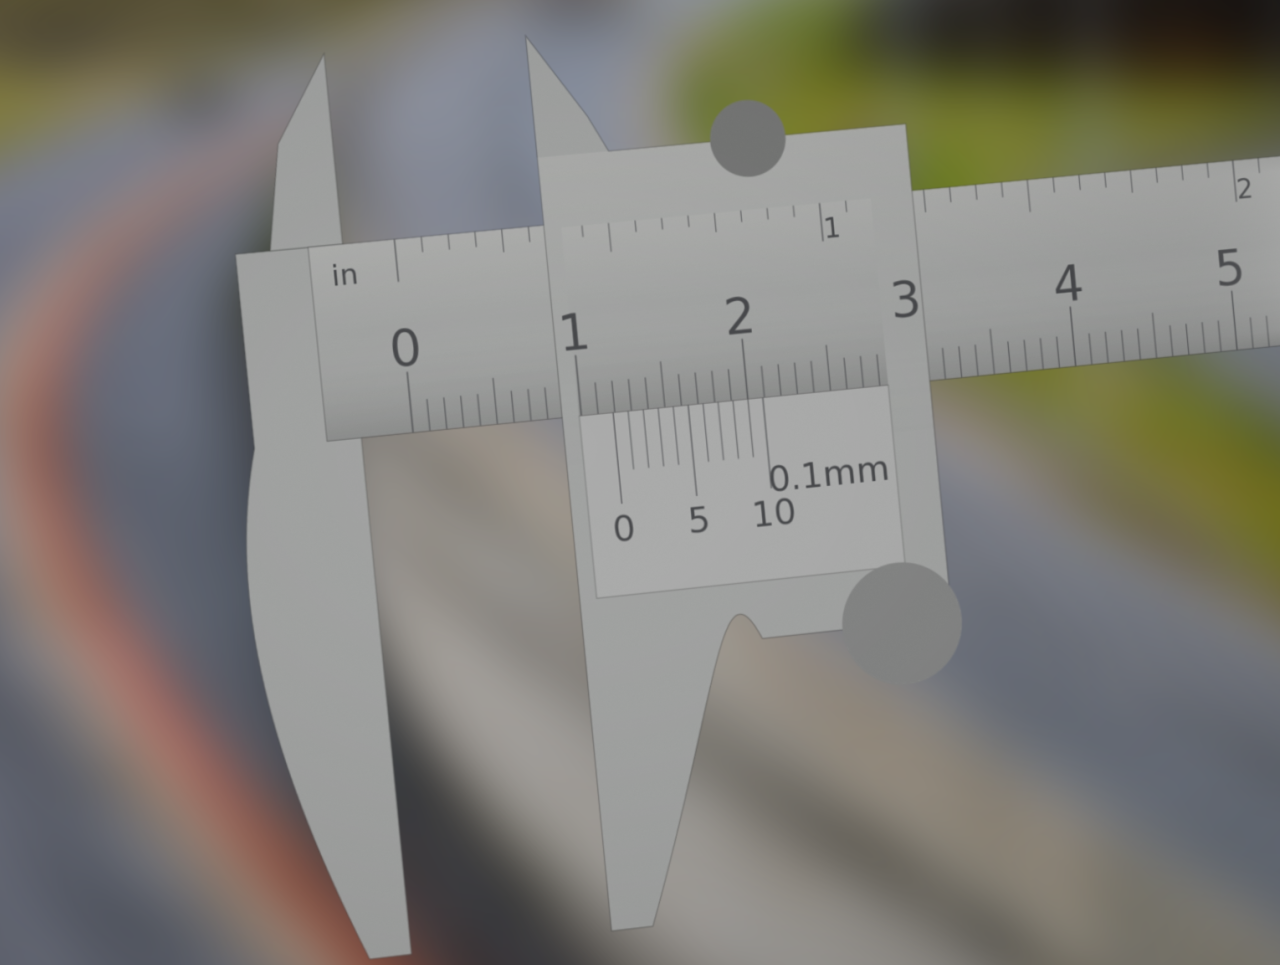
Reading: 11.9 mm
